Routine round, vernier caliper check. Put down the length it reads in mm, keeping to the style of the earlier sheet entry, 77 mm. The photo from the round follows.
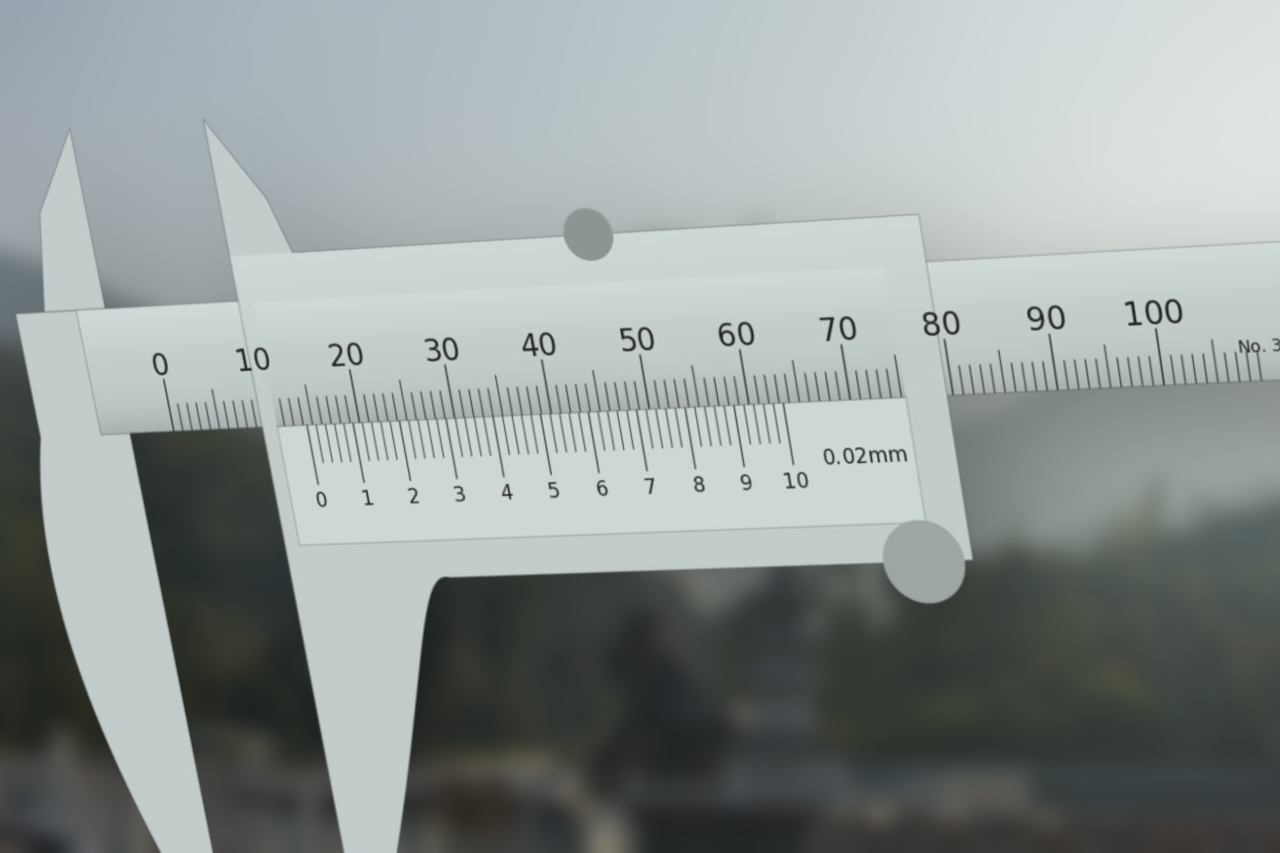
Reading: 14.4 mm
